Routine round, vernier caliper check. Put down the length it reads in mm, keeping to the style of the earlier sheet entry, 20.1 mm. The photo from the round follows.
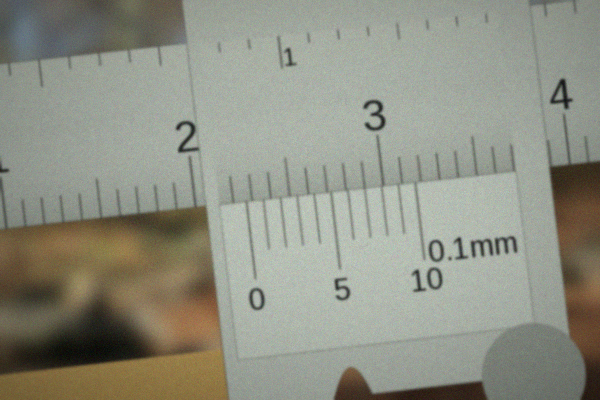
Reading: 22.7 mm
